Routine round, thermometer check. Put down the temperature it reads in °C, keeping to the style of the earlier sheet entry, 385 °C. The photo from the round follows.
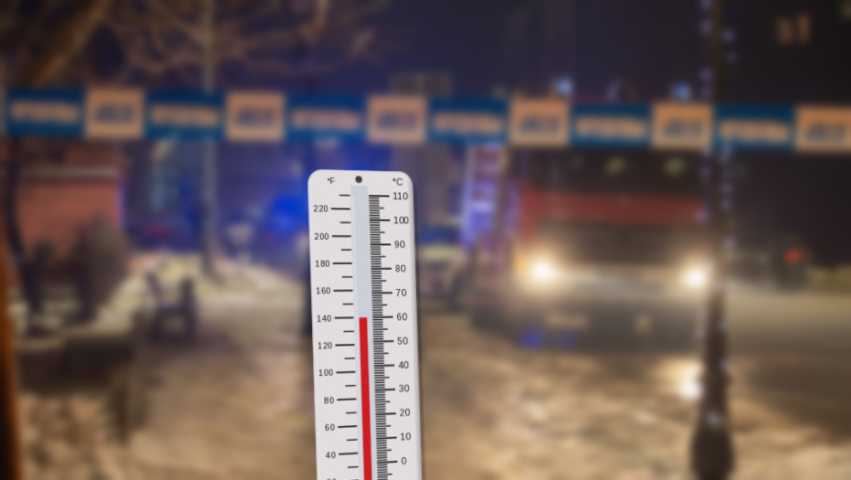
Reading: 60 °C
